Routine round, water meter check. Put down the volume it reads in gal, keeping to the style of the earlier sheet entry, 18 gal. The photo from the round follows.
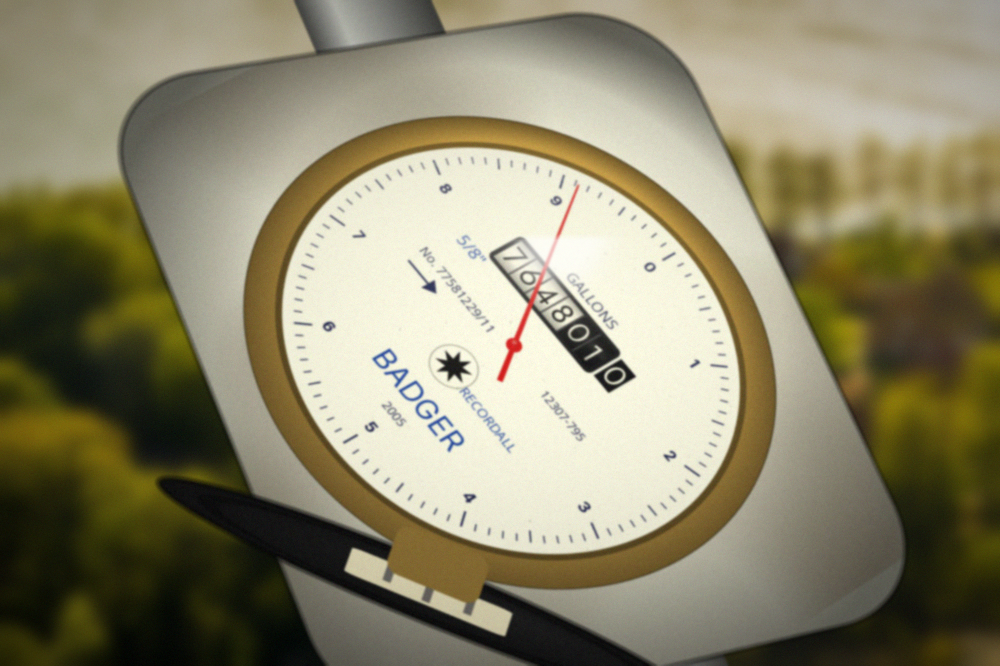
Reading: 7648009.1 gal
